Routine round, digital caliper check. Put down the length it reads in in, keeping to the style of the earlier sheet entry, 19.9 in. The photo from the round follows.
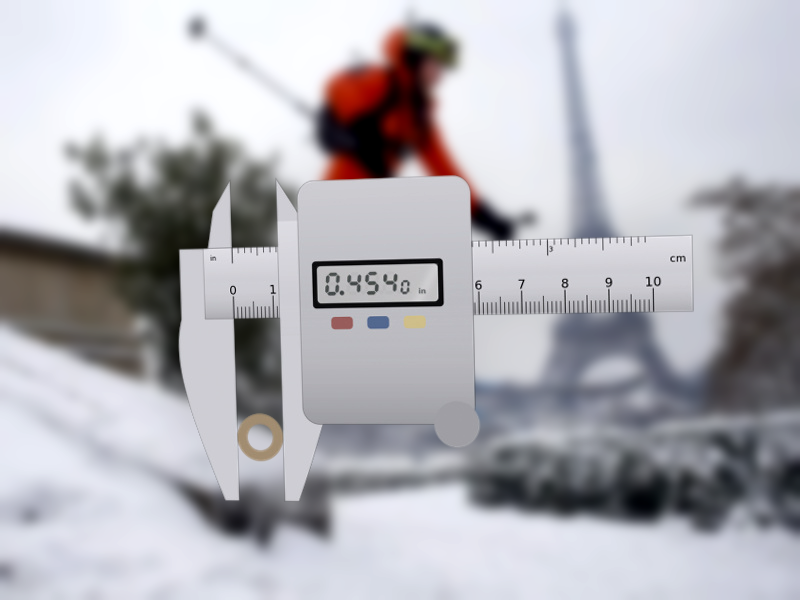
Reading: 0.4540 in
